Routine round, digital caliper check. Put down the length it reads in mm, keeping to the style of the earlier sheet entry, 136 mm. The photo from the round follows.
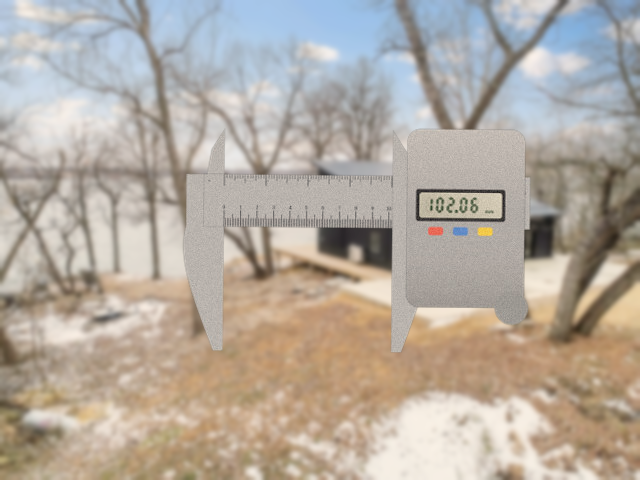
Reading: 102.06 mm
